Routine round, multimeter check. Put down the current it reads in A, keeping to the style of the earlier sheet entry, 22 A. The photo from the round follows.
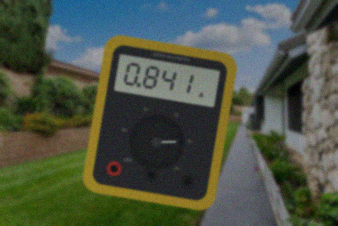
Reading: 0.841 A
